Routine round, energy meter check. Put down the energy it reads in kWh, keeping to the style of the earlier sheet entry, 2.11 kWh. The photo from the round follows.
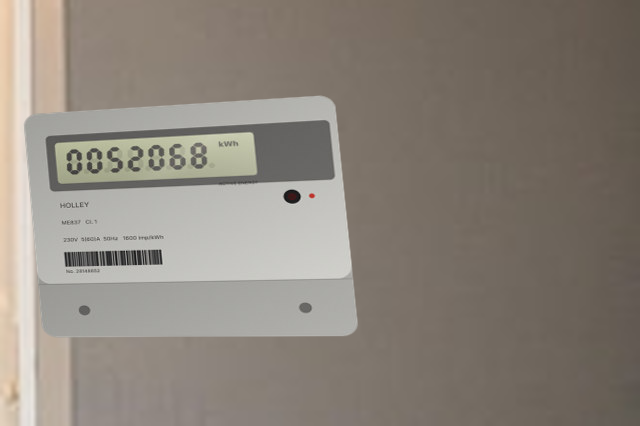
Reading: 52068 kWh
